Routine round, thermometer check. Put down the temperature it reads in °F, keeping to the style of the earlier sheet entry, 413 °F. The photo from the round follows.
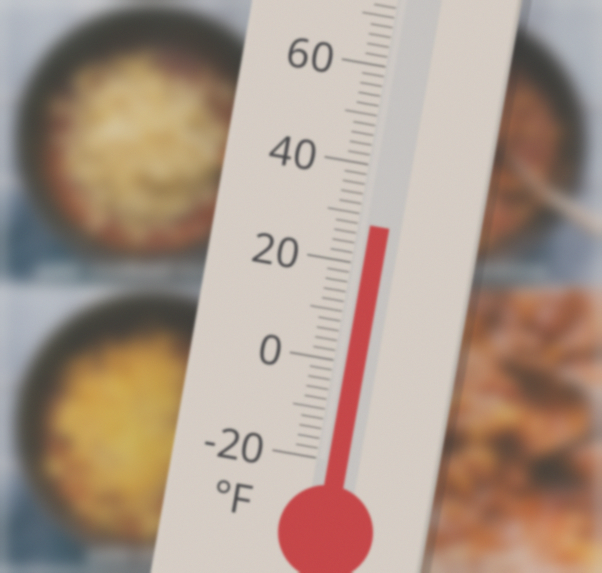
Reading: 28 °F
